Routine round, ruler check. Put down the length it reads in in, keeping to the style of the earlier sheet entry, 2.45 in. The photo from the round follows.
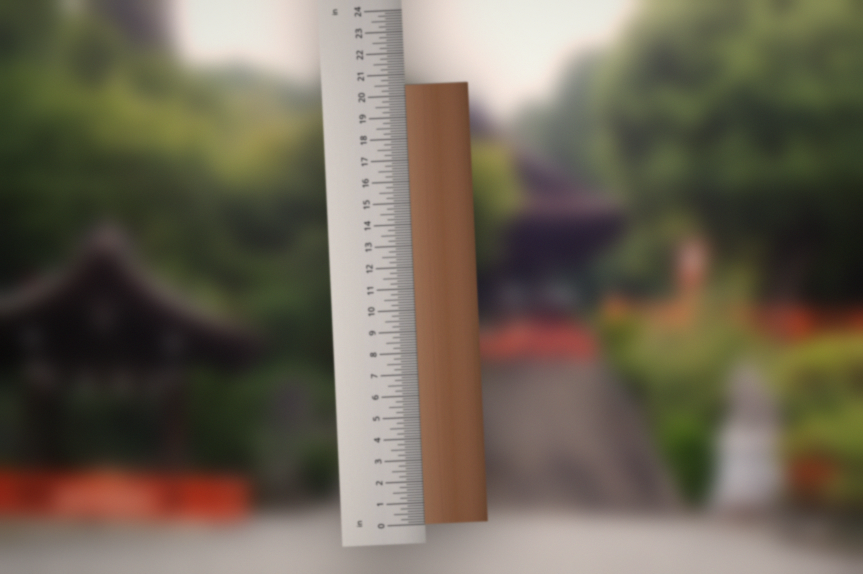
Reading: 20.5 in
